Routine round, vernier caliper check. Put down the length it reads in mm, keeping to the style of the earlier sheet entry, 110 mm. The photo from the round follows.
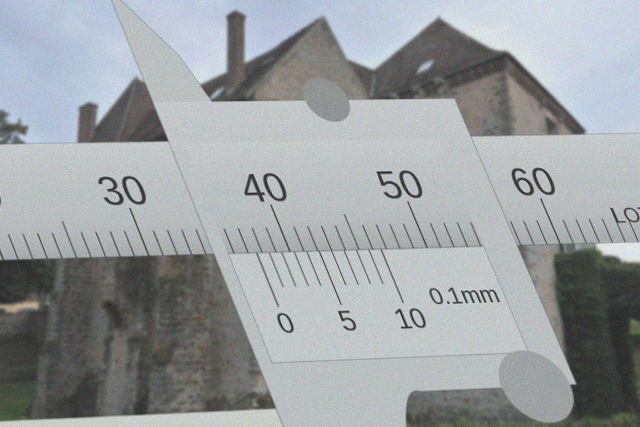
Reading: 37.6 mm
